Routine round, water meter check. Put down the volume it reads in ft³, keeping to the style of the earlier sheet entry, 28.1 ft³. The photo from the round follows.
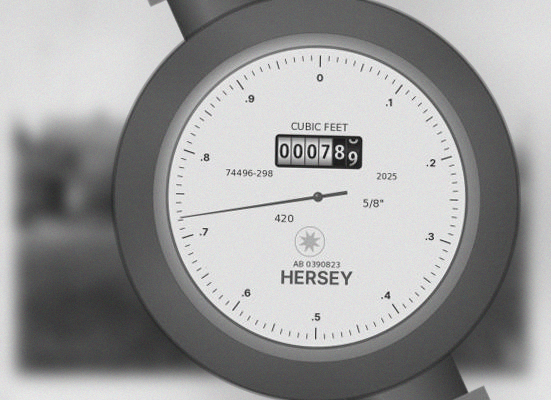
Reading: 788.72 ft³
